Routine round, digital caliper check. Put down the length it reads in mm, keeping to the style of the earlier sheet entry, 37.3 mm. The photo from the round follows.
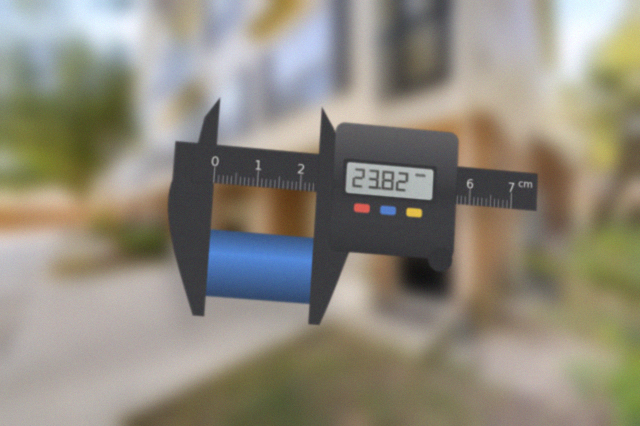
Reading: 23.82 mm
